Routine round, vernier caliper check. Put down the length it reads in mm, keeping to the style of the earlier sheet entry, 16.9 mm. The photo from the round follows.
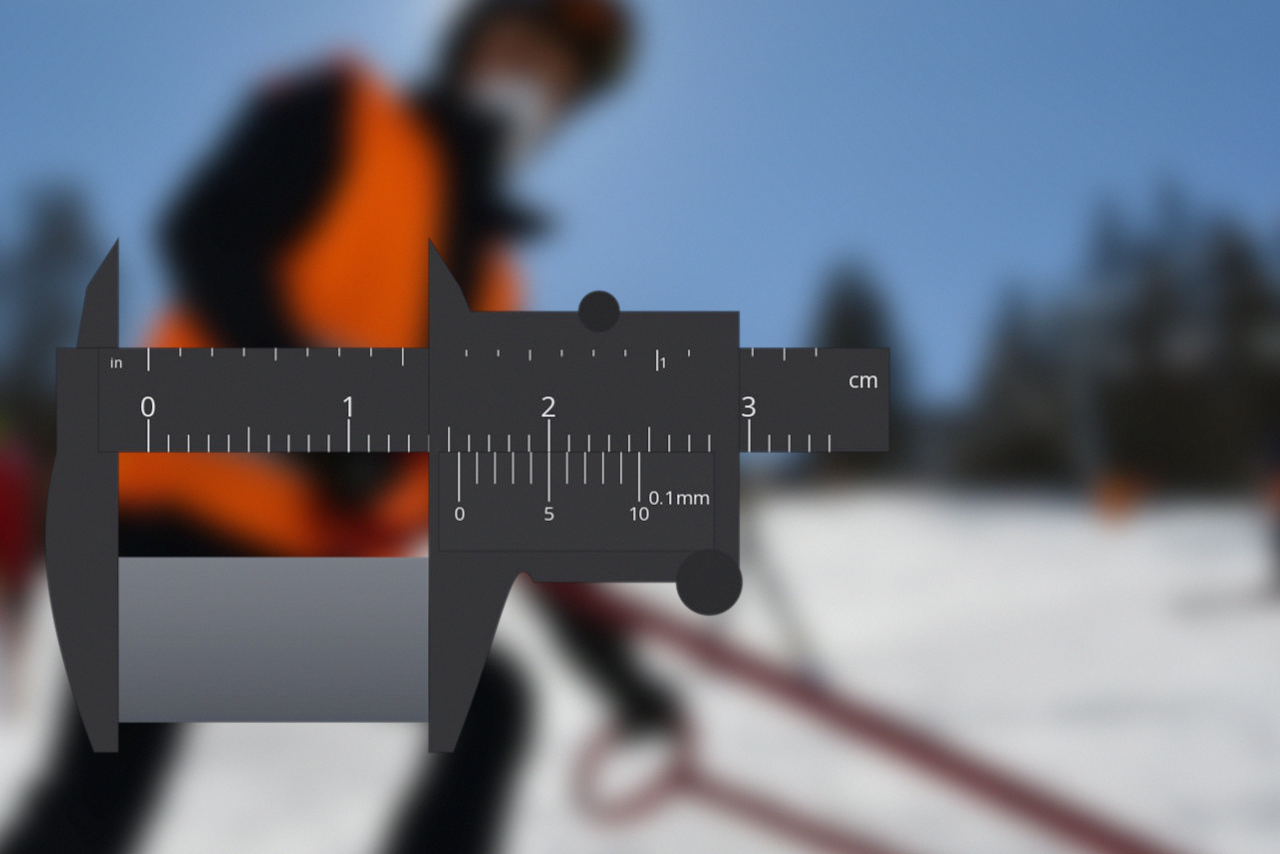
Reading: 15.5 mm
